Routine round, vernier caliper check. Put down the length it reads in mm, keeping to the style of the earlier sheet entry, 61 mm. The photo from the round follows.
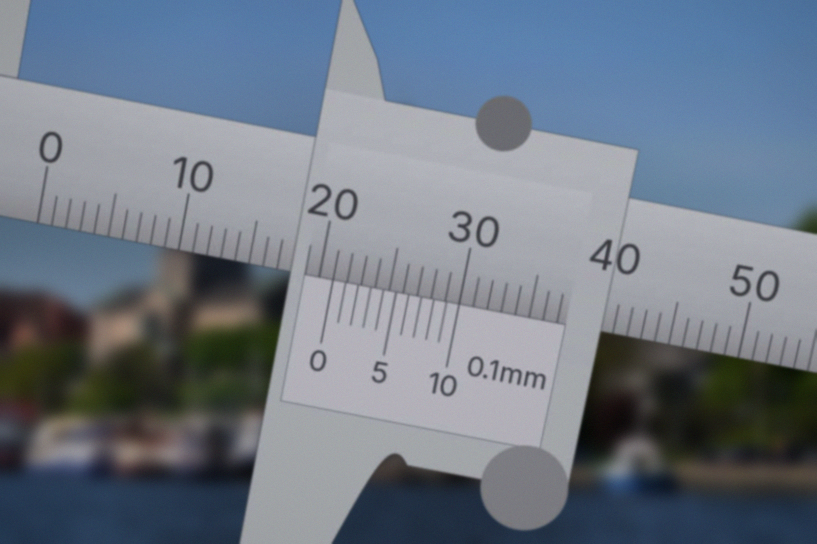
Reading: 21.0 mm
